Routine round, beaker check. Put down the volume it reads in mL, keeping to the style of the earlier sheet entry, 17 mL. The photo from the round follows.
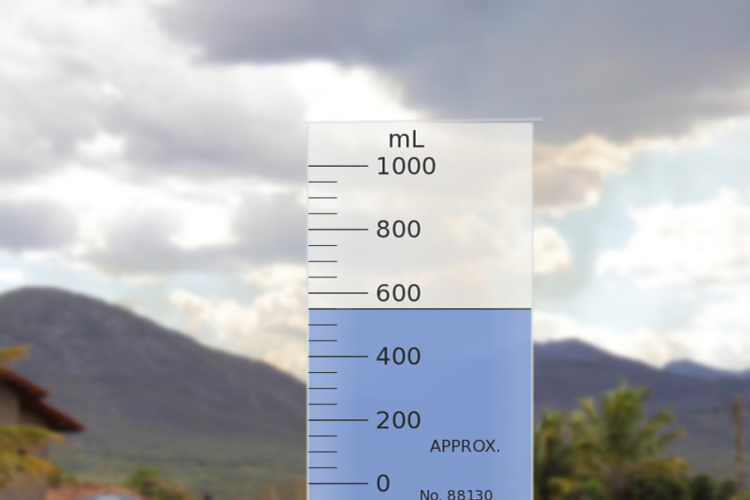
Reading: 550 mL
